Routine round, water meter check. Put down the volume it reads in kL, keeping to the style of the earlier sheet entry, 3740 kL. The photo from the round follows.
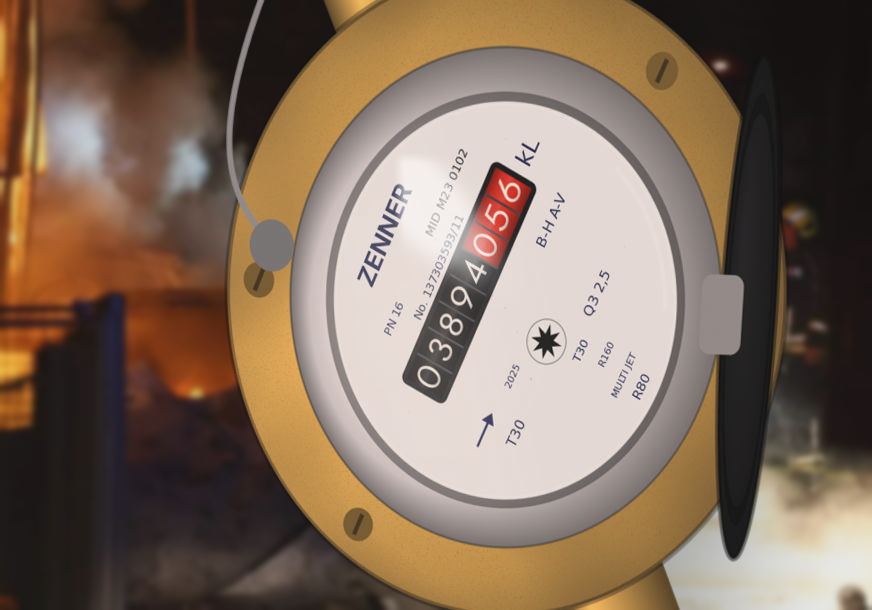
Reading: 3894.056 kL
